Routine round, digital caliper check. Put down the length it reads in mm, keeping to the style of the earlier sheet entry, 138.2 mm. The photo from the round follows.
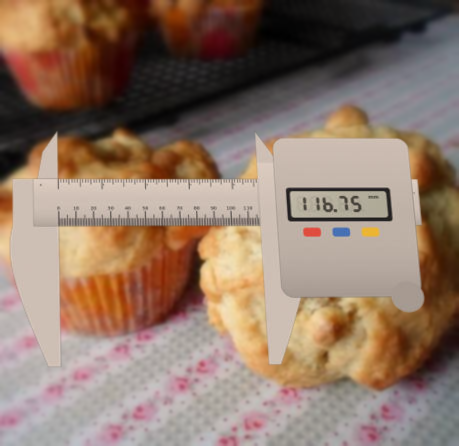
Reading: 116.75 mm
